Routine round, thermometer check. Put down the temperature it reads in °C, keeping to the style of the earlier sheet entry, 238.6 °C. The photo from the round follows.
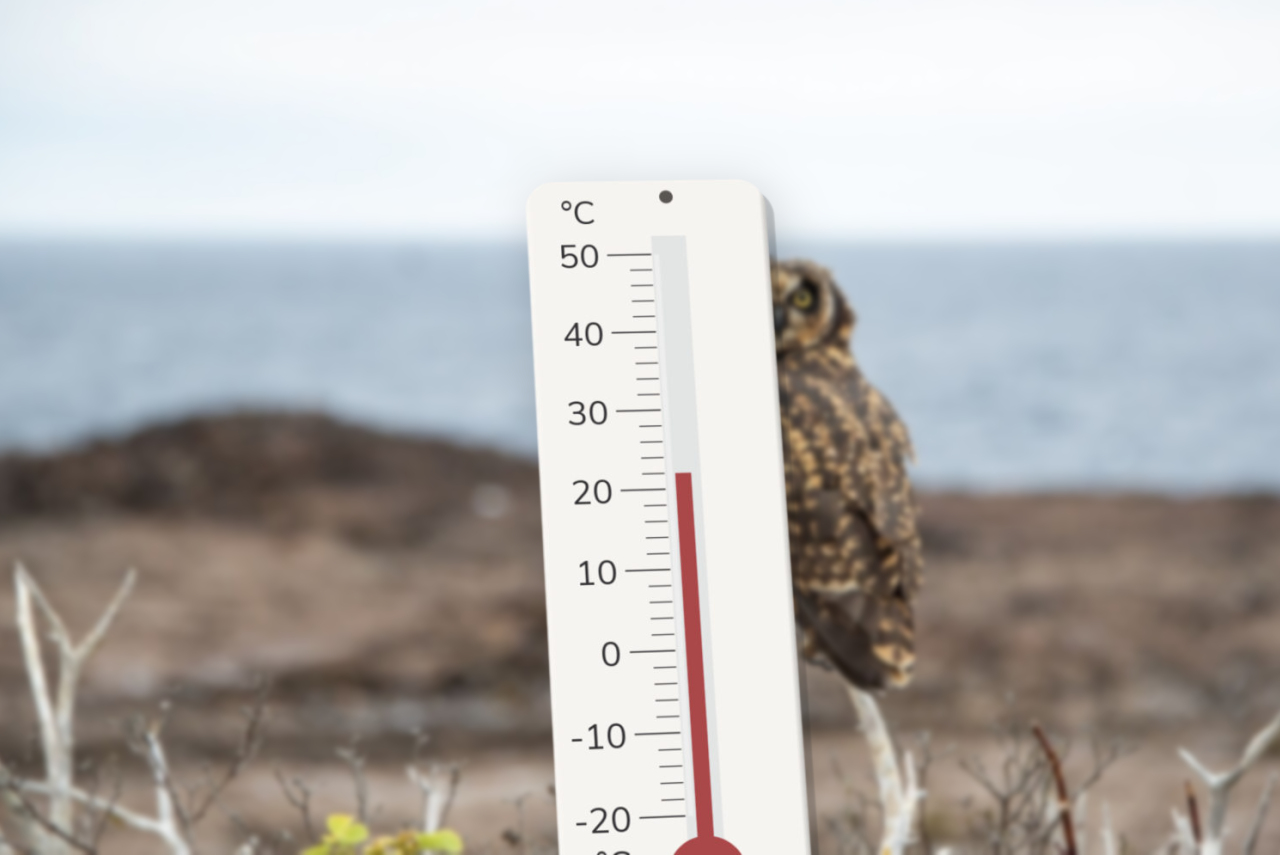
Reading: 22 °C
